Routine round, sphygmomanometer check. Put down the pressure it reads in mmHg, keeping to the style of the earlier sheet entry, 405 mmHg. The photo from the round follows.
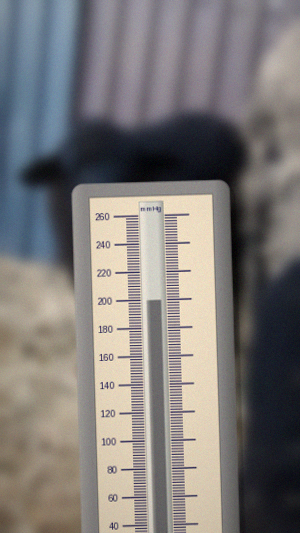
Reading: 200 mmHg
